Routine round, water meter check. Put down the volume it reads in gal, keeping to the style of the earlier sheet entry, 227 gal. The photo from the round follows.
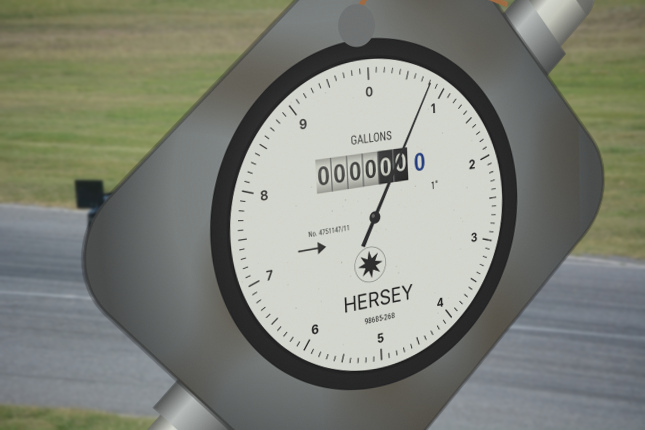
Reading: 0.8 gal
